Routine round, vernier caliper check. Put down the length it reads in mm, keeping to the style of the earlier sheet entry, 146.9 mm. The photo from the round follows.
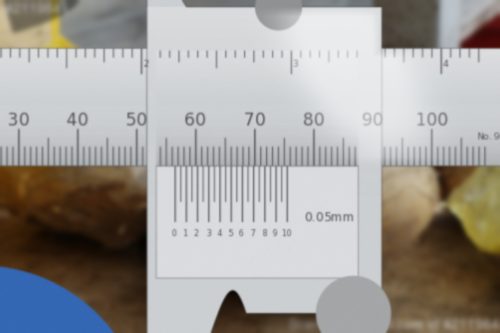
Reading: 56.5 mm
